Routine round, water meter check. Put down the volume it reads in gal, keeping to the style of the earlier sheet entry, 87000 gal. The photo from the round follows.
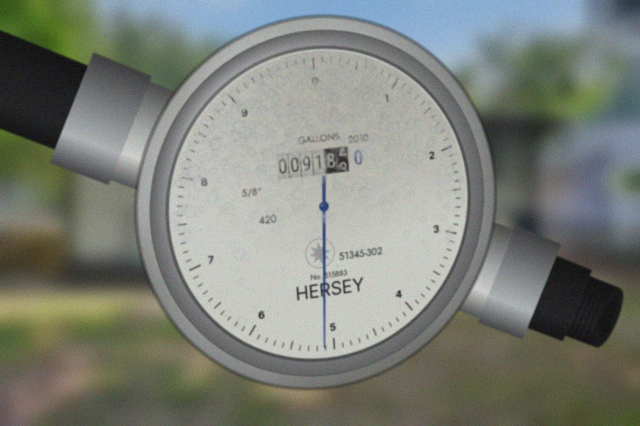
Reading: 91825.1 gal
